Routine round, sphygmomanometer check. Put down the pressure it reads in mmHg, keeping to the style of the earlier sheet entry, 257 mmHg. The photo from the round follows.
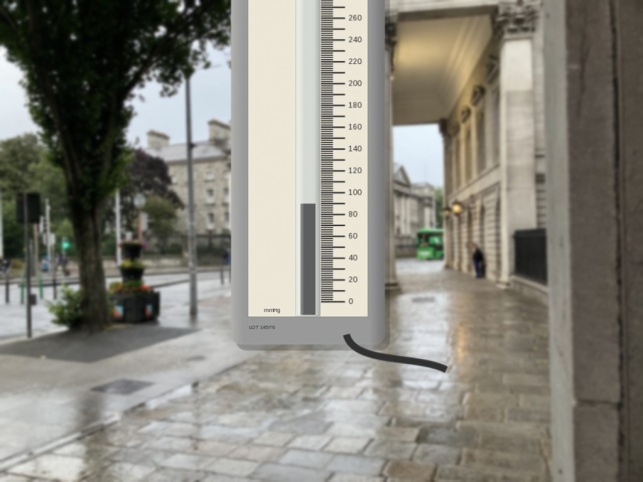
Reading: 90 mmHg
